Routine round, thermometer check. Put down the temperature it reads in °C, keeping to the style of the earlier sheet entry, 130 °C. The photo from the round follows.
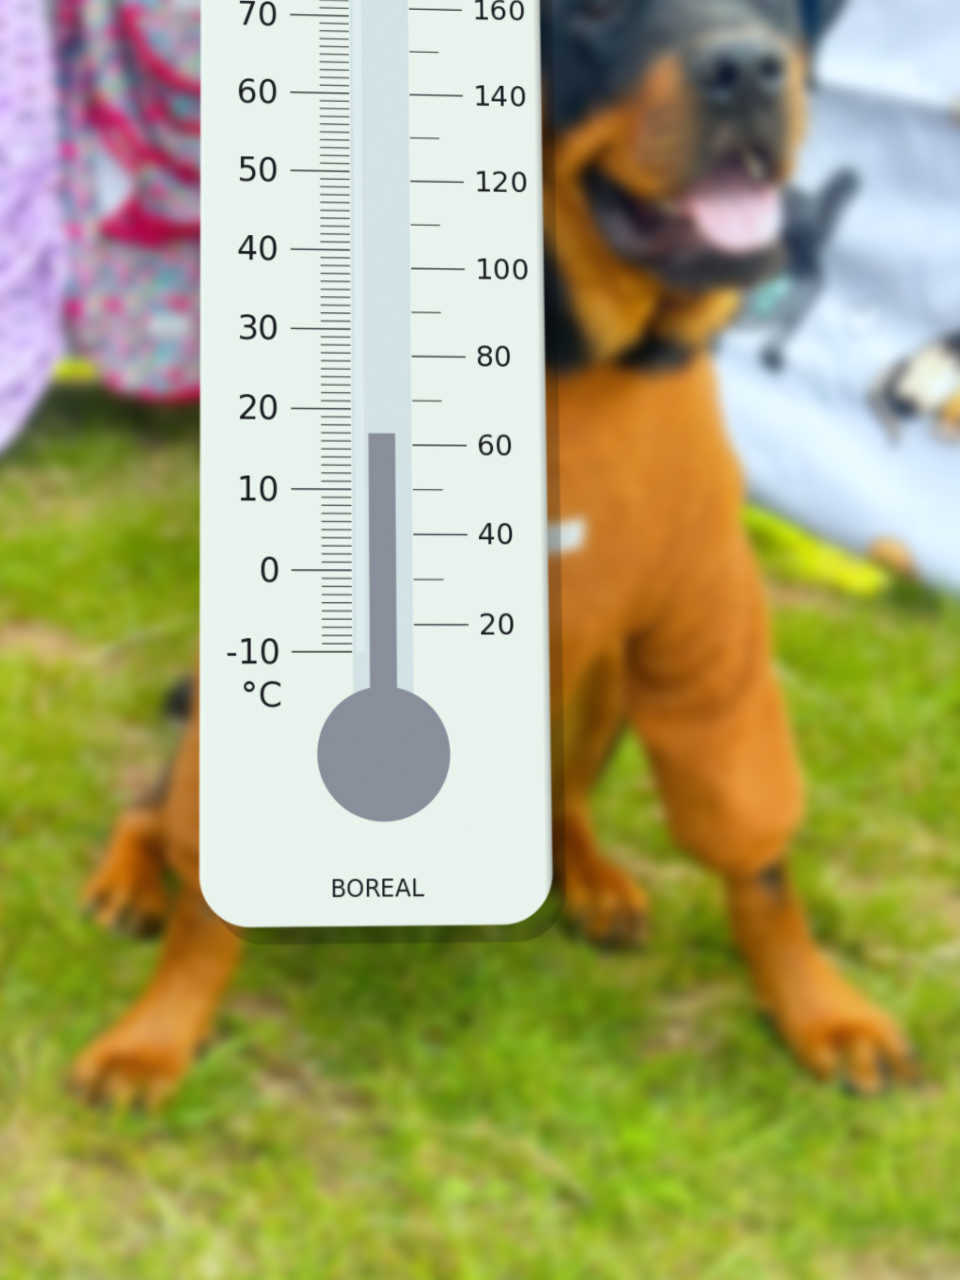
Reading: 17 °C
